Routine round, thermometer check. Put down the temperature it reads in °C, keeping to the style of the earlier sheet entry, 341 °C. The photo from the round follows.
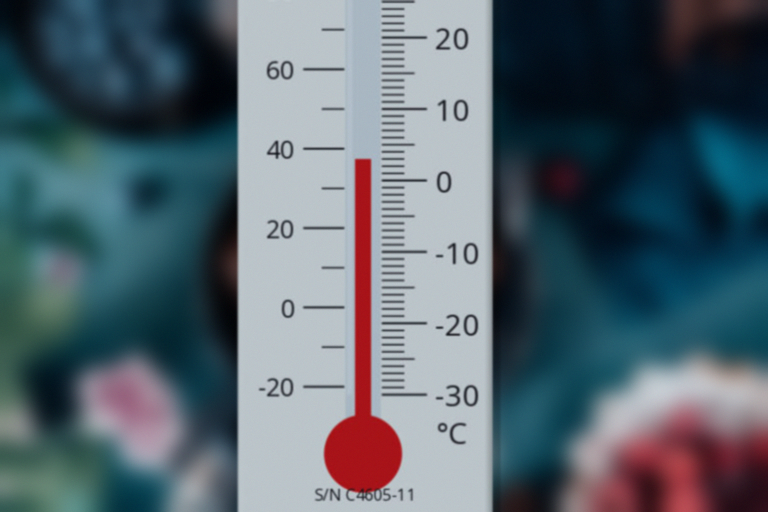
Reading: 3 °C
